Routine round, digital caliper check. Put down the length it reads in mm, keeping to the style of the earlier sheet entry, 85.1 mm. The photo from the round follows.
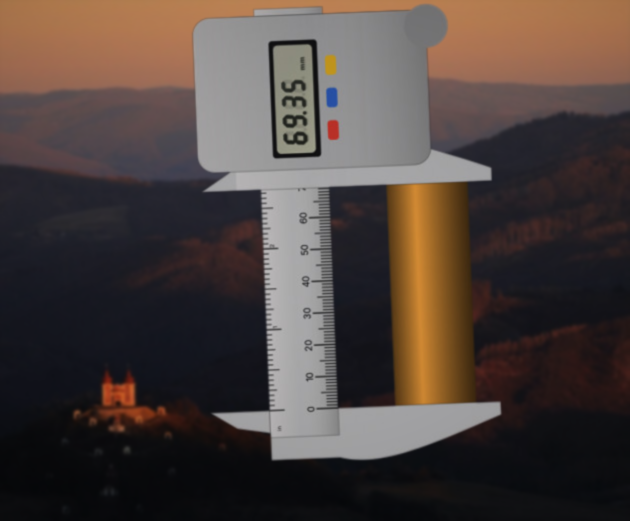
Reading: 69.35 mm
